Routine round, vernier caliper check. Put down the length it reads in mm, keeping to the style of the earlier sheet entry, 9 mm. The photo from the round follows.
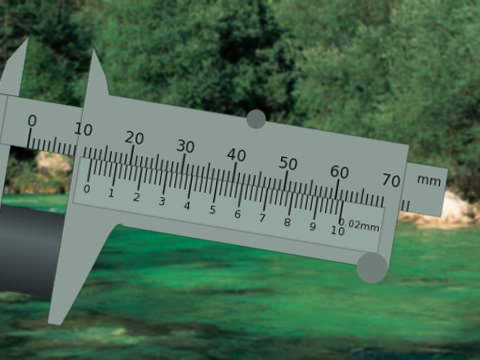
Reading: 12.5 mm
